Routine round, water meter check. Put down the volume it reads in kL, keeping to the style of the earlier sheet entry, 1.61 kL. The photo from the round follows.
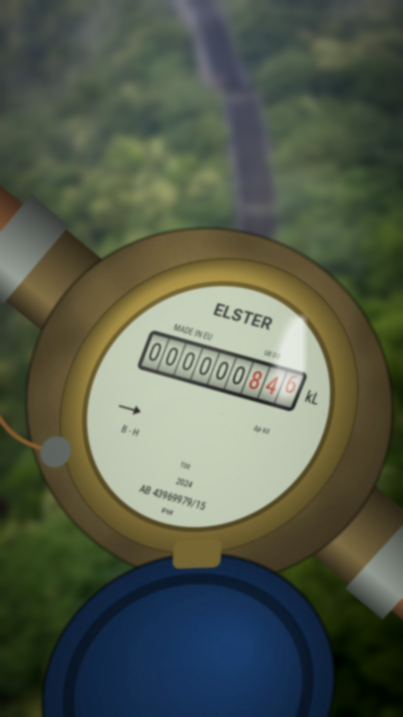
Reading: 0.846 kL
